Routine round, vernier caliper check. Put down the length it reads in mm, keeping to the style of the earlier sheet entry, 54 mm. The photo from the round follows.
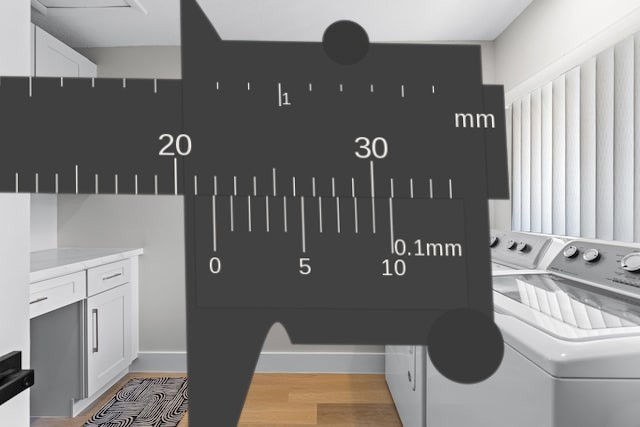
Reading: 21.9 mm
